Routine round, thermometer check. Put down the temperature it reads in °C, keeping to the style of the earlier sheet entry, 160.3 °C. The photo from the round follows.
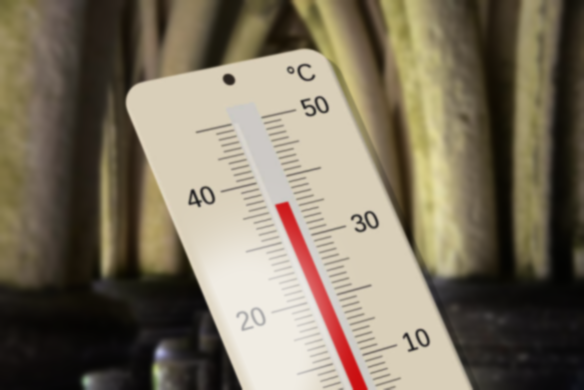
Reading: 36 °C
